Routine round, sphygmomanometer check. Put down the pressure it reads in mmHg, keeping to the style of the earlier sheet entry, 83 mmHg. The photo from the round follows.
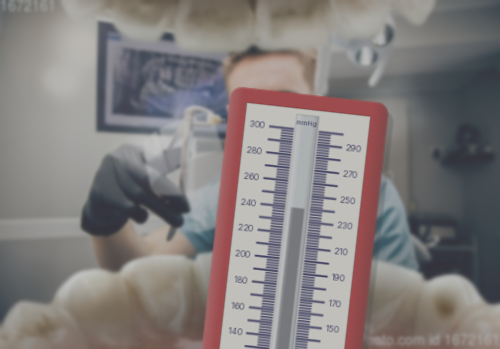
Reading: 240 mmHg
